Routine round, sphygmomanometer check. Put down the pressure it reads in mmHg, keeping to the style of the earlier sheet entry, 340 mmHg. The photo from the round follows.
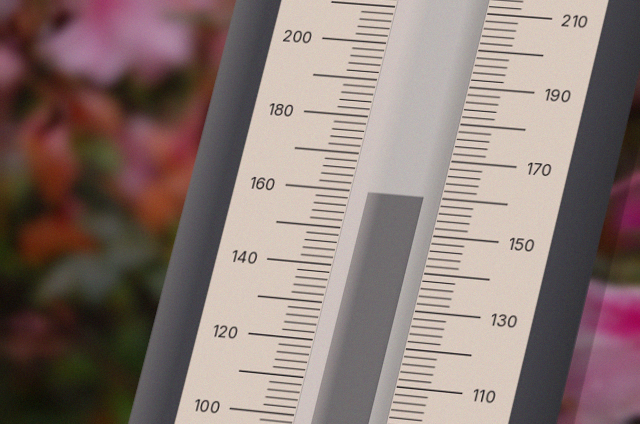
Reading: 160 mmHg
